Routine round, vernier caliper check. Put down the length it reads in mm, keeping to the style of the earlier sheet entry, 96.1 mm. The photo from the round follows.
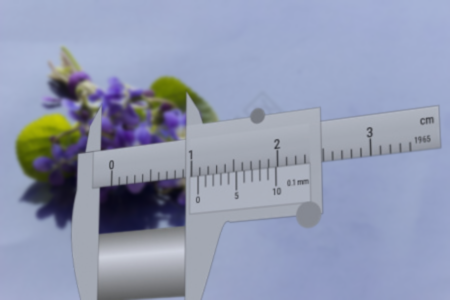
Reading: 10.8 mm
